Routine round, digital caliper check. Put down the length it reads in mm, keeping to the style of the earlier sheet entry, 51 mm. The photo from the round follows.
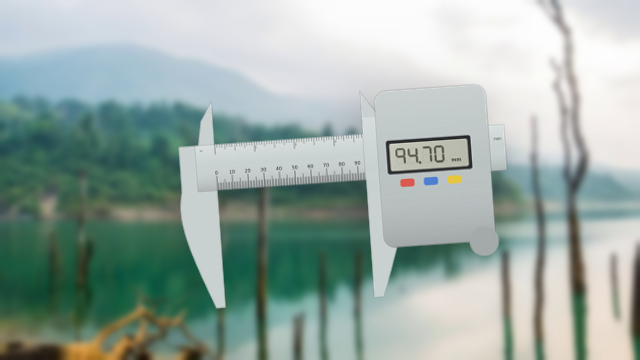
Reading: 94.70 mm
